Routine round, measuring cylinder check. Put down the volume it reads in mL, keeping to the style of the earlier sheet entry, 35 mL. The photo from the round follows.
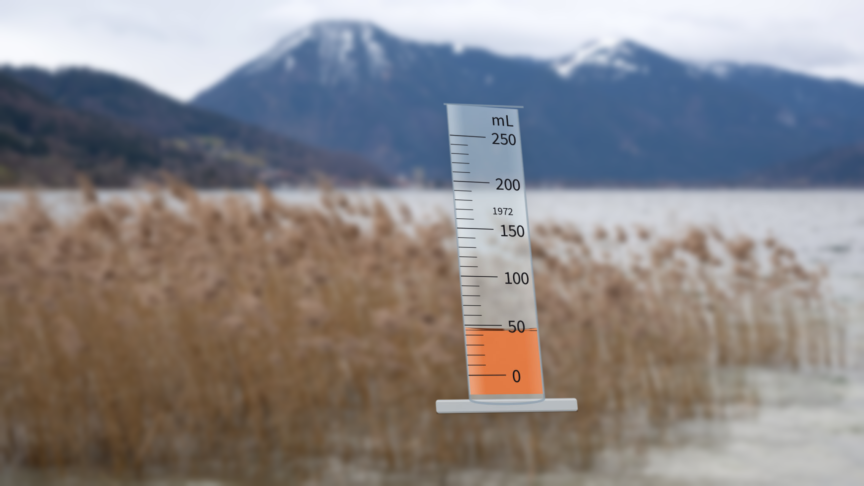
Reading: 45 mL
